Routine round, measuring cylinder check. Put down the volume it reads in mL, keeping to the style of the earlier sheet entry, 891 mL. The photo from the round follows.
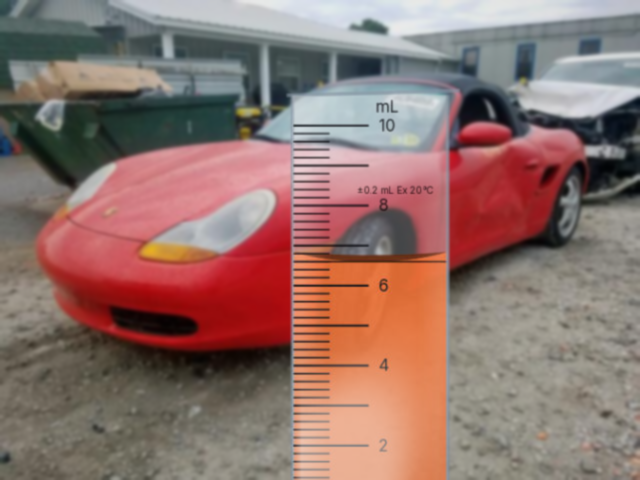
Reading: 6.6 mL
